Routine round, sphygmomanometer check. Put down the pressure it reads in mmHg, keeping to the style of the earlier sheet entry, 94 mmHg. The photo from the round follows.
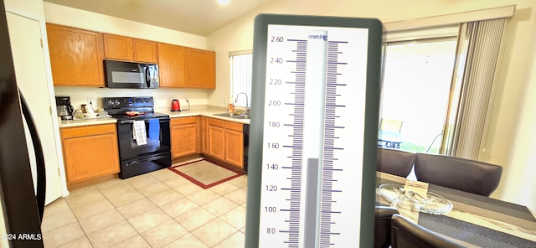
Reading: 150 mmHg
